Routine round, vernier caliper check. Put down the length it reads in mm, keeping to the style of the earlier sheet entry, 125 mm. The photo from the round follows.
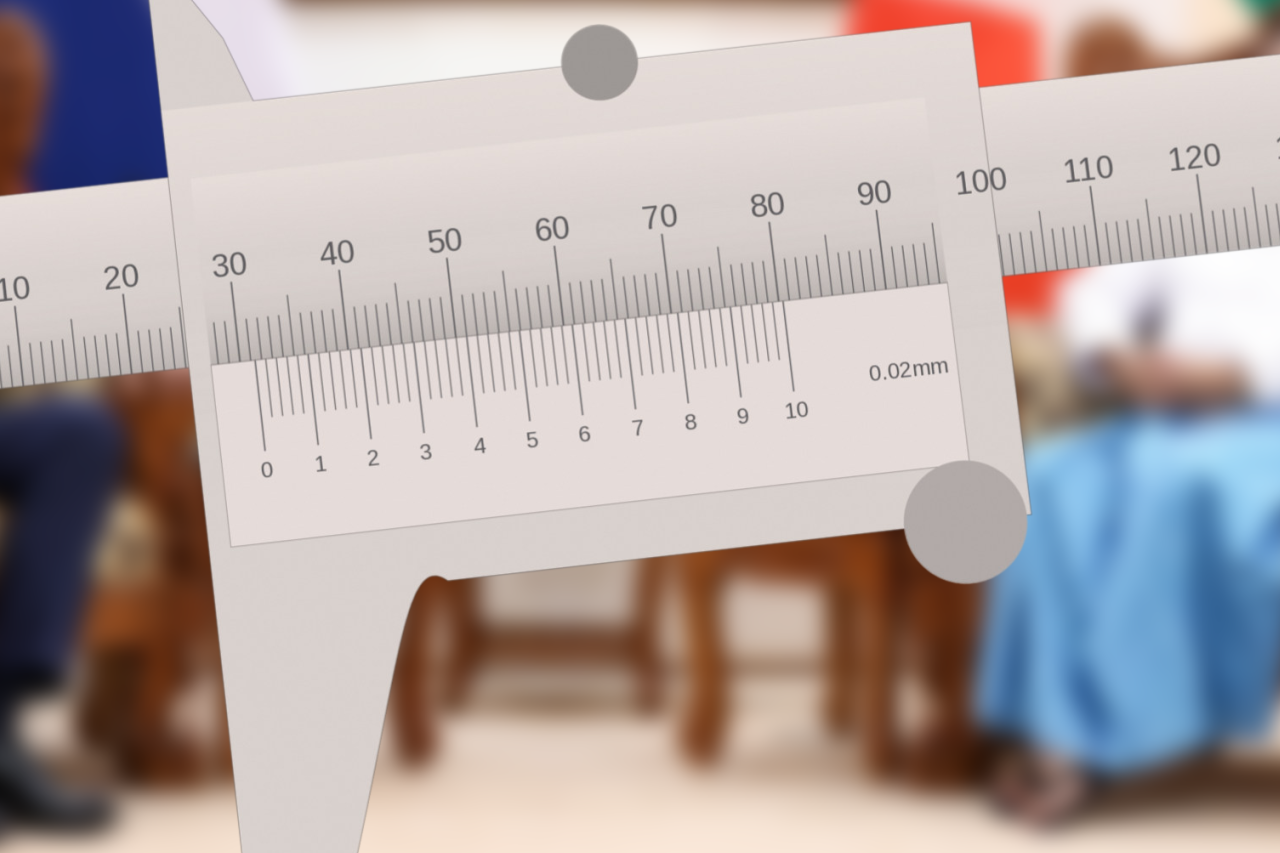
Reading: 31.4 mm
